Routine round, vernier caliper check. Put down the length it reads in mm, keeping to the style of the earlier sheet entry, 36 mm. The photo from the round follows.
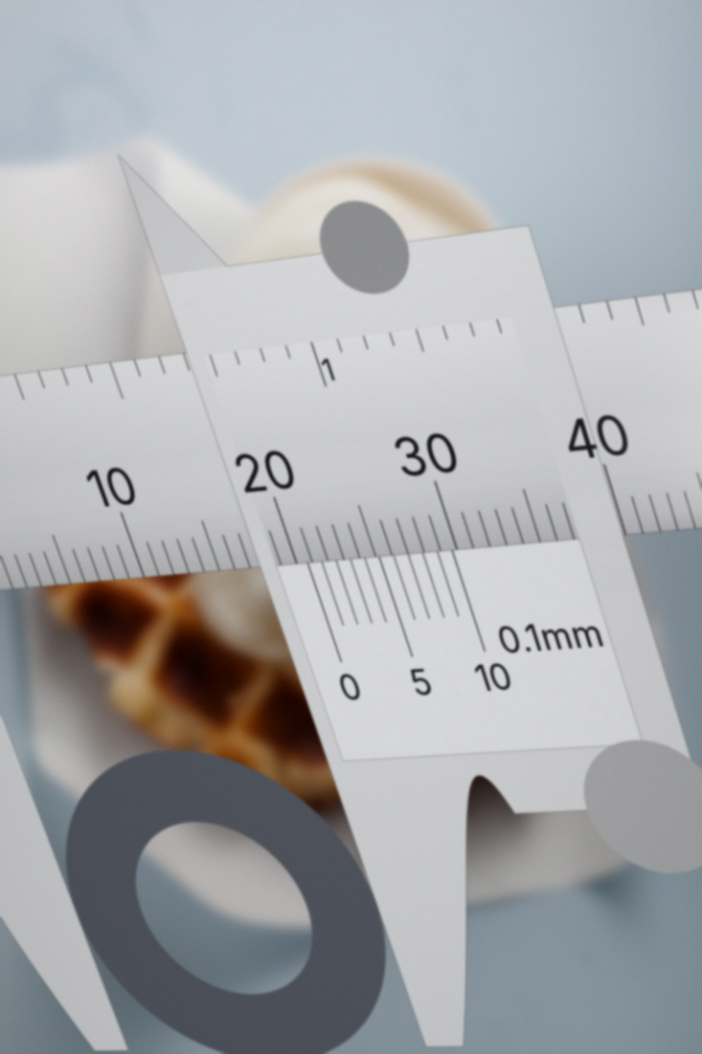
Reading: 20.7 mm
